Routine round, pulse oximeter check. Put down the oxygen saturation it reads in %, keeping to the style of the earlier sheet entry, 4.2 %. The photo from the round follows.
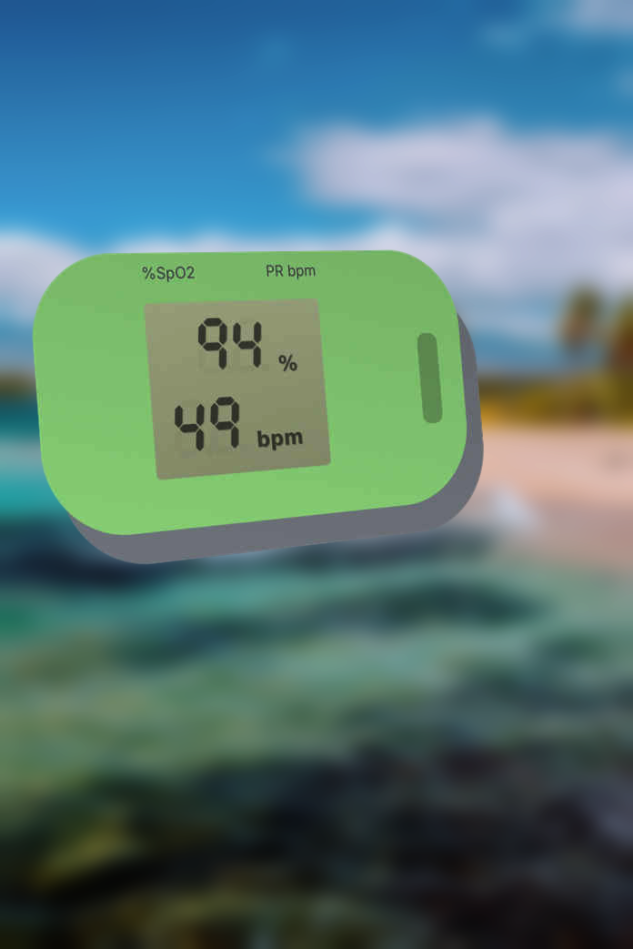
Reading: 94 %
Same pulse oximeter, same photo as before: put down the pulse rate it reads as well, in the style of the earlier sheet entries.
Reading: 49 bpm
